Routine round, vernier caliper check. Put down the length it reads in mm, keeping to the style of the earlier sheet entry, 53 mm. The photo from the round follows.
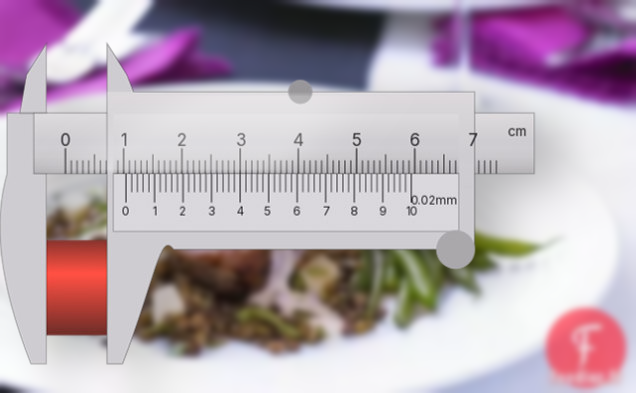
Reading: 10.4 mm
